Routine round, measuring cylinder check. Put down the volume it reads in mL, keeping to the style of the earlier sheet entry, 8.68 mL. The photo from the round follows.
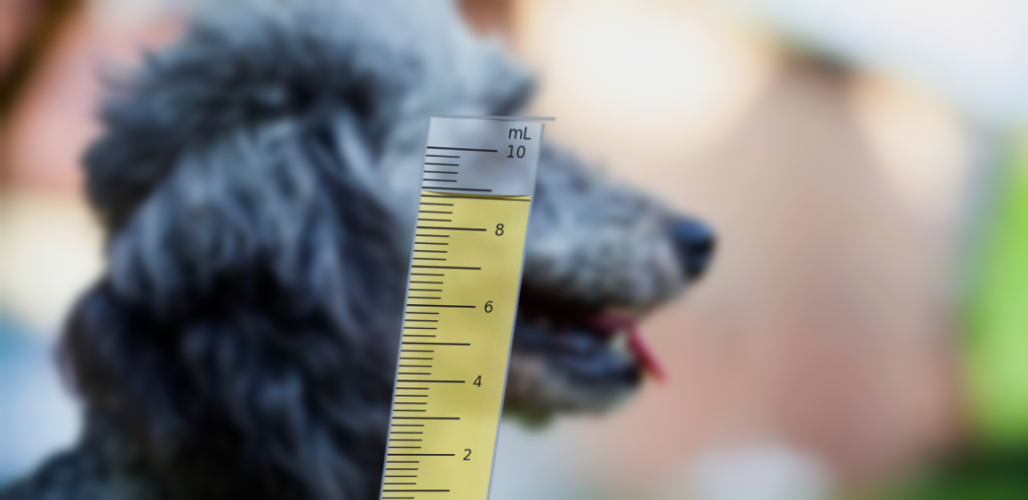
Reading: 8.8 mL
